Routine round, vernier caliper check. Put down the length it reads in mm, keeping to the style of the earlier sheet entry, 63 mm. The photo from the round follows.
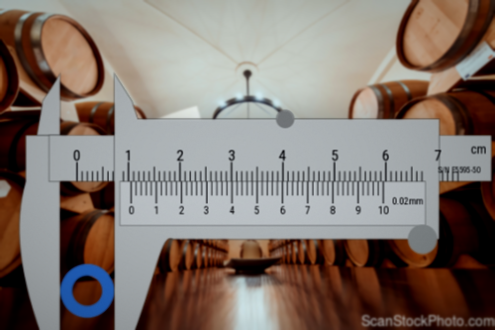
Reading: 10.5 mm
